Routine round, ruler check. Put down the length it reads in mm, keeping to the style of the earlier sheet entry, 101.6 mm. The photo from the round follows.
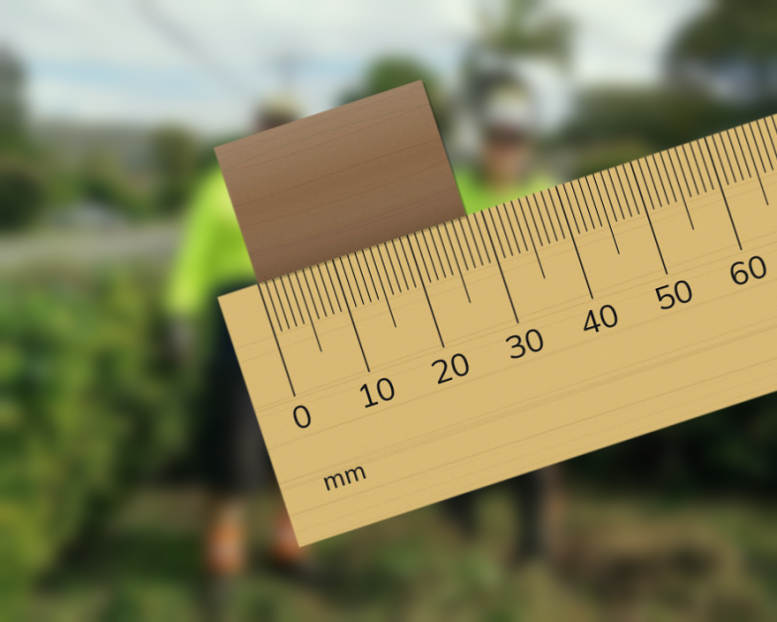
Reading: 28 mm
